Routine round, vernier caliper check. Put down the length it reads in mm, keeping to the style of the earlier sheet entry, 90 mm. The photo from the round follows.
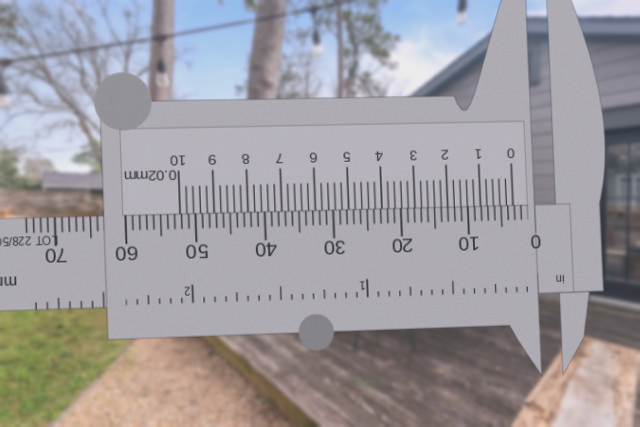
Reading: 3.2 mm
